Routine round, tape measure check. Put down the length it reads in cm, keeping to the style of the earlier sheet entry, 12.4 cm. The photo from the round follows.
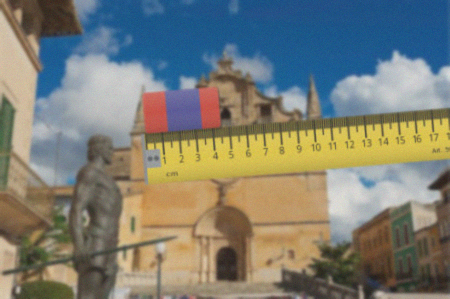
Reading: 4.5 cm
